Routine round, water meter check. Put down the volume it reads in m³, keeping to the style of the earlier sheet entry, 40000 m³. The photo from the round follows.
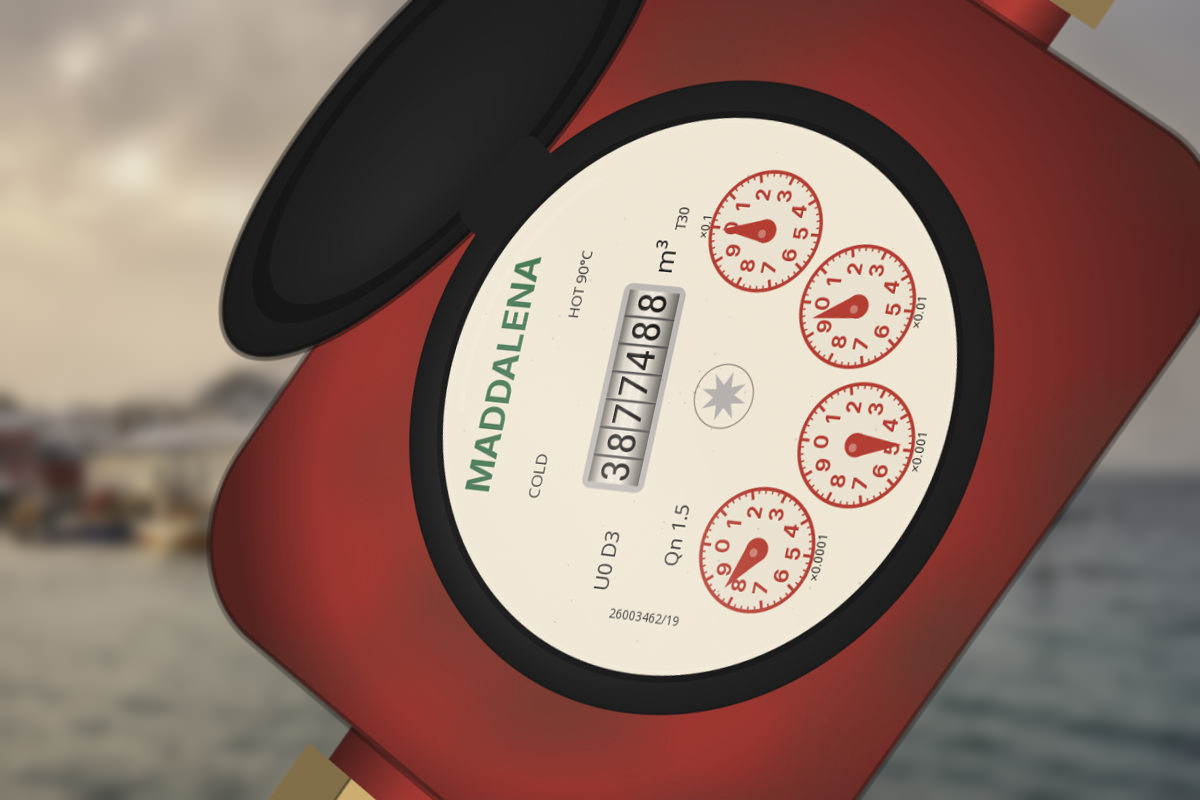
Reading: 3877487.9948 m³
